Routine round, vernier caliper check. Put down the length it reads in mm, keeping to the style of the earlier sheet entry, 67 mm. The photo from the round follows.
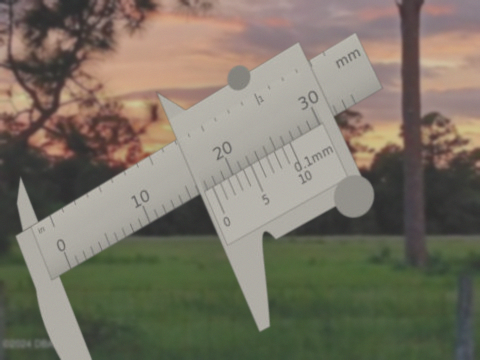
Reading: 17.6 mm
